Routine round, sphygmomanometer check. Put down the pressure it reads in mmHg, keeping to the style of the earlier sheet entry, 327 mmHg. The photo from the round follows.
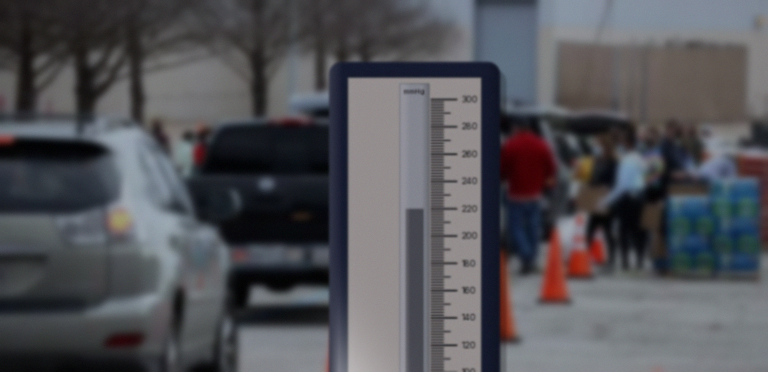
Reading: 220 mmHg
